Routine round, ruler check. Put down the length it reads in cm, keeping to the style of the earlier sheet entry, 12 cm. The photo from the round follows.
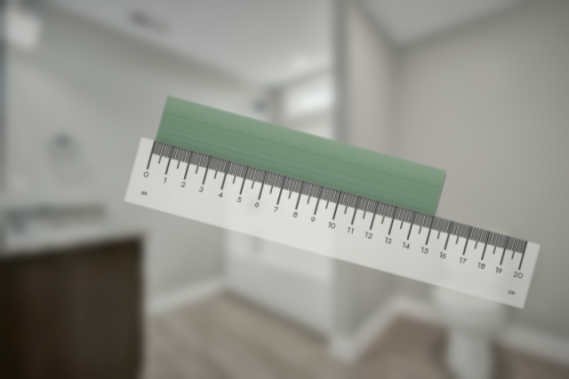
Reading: 15 cm
